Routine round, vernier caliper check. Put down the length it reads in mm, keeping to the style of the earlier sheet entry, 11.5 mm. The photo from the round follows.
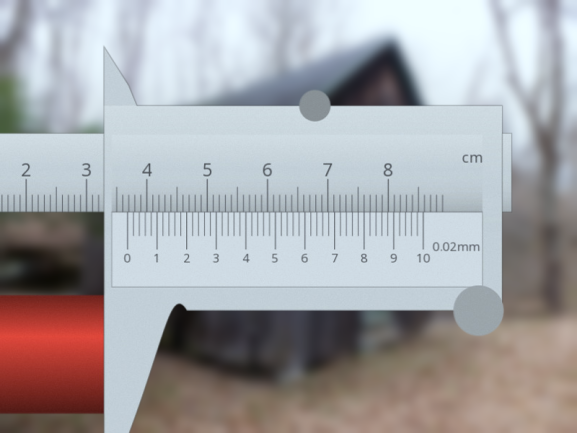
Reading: 36.8 mm
